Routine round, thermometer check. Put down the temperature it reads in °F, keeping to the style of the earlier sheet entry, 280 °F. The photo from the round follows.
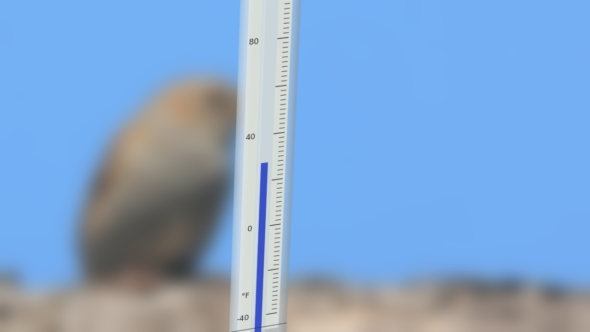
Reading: 28 °F
